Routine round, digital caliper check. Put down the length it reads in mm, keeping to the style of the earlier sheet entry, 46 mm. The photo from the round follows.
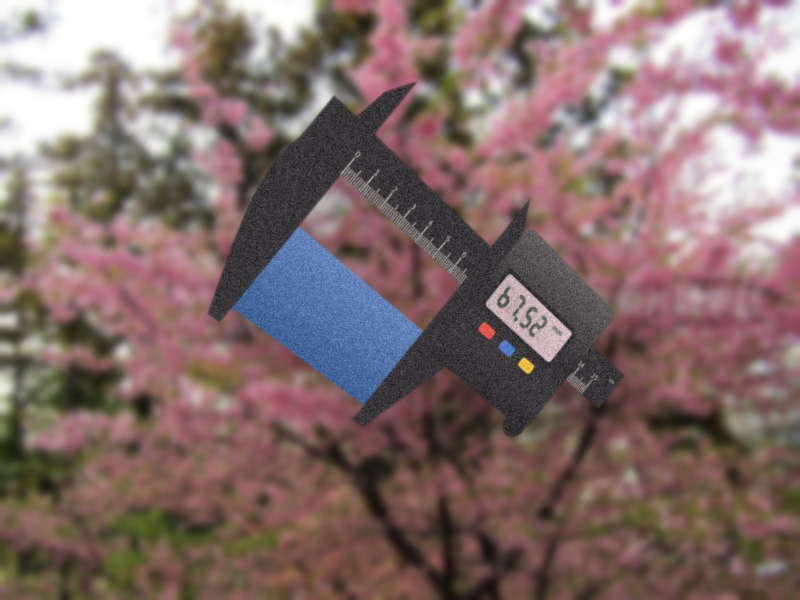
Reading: 67.52 mm
